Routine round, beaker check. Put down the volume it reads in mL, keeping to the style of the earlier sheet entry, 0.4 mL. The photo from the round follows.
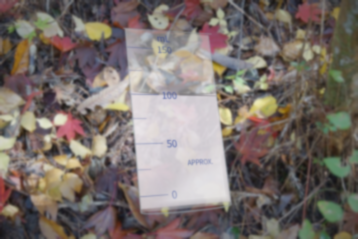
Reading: 100 mL
